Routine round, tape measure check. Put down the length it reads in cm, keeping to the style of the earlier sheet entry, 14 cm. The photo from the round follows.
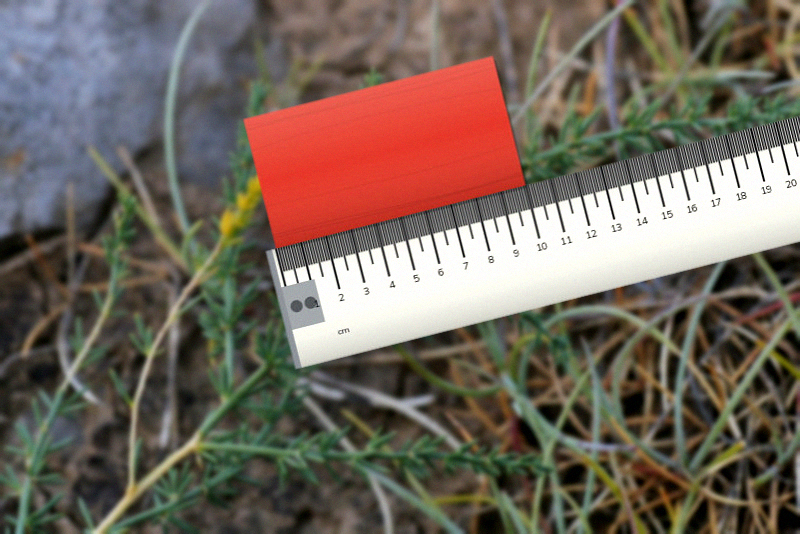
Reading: 10 cm
